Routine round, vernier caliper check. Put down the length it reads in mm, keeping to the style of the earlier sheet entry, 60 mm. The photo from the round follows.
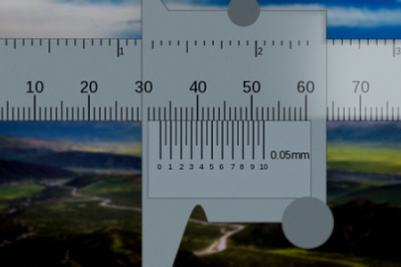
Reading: 33.2 mm
